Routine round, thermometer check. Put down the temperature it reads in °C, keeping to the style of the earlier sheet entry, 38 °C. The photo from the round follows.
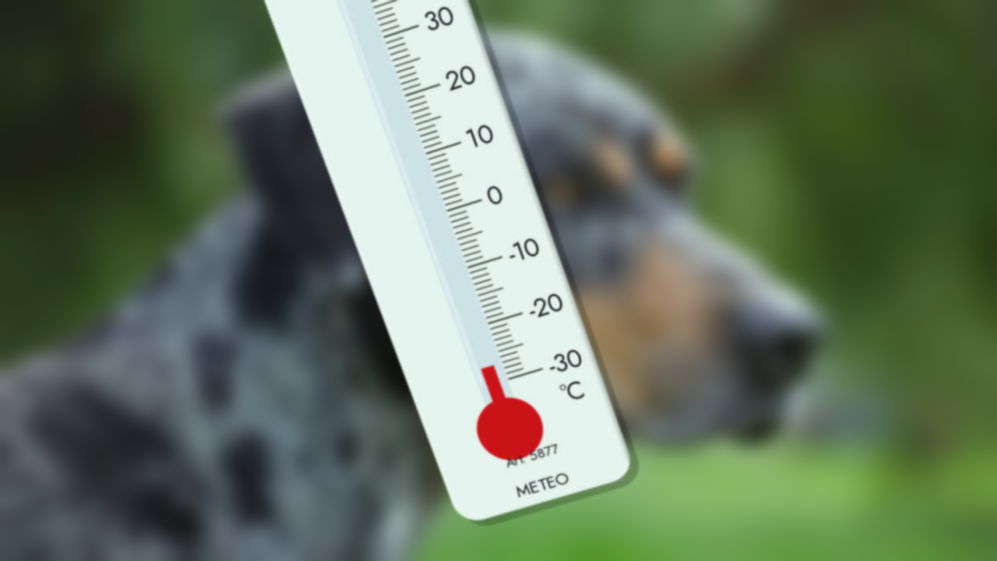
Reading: -27 °C
